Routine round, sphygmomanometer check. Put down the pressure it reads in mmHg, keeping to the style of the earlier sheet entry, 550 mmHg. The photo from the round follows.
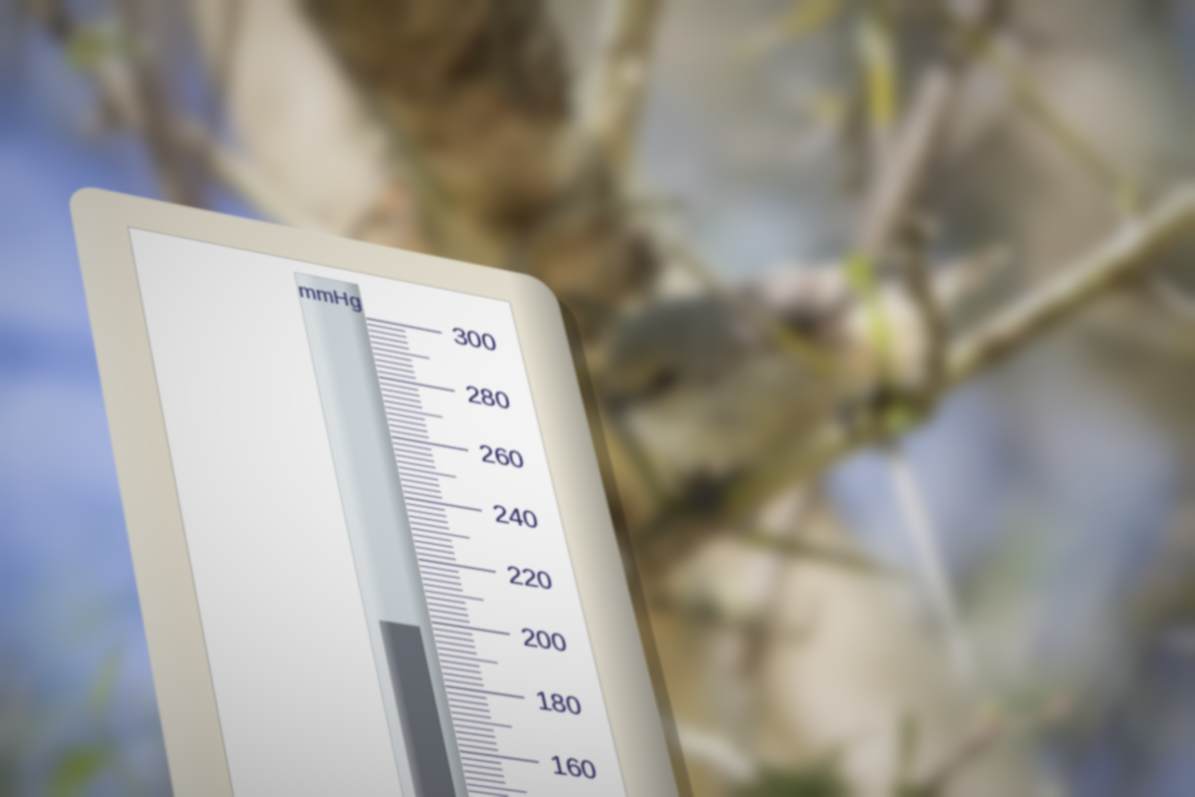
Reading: 198 mmHg
